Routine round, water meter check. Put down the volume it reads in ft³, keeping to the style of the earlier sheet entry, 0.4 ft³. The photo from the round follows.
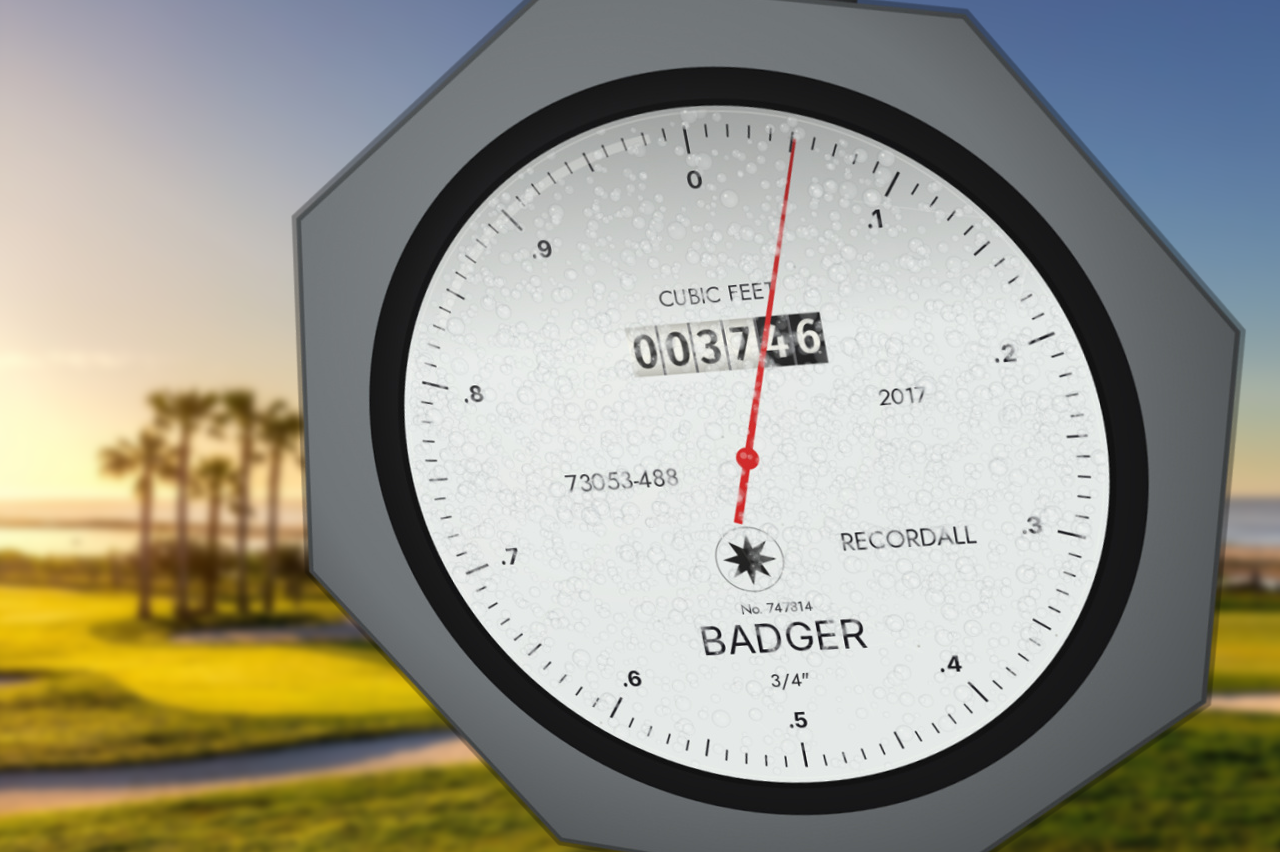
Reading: 3746.05 ft³
